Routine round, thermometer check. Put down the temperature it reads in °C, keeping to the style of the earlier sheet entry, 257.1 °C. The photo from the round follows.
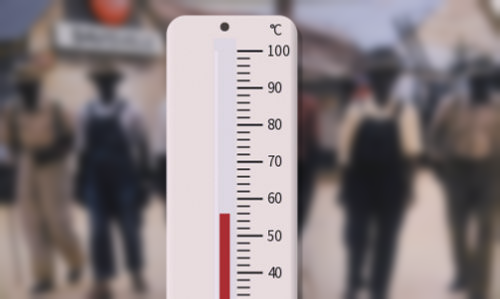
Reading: 56 °C
